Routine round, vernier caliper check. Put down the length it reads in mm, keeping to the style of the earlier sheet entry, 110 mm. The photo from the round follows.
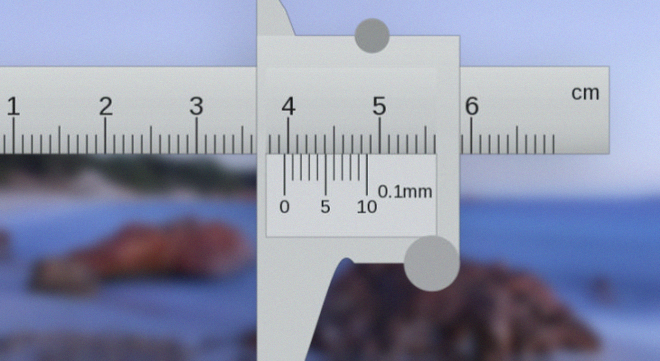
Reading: 39.6 mm
